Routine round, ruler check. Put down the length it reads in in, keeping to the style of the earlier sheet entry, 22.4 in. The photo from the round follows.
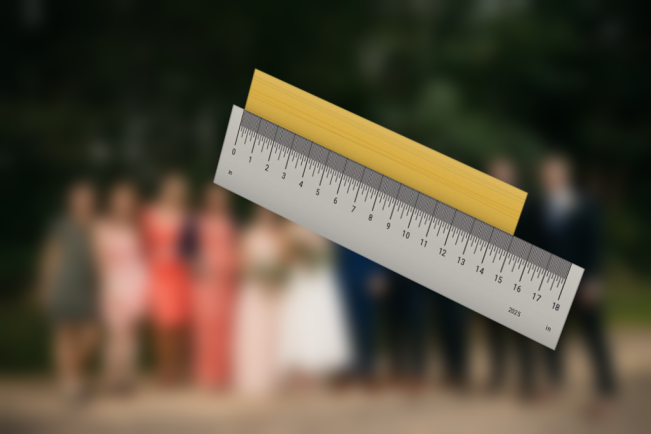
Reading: 15 in
